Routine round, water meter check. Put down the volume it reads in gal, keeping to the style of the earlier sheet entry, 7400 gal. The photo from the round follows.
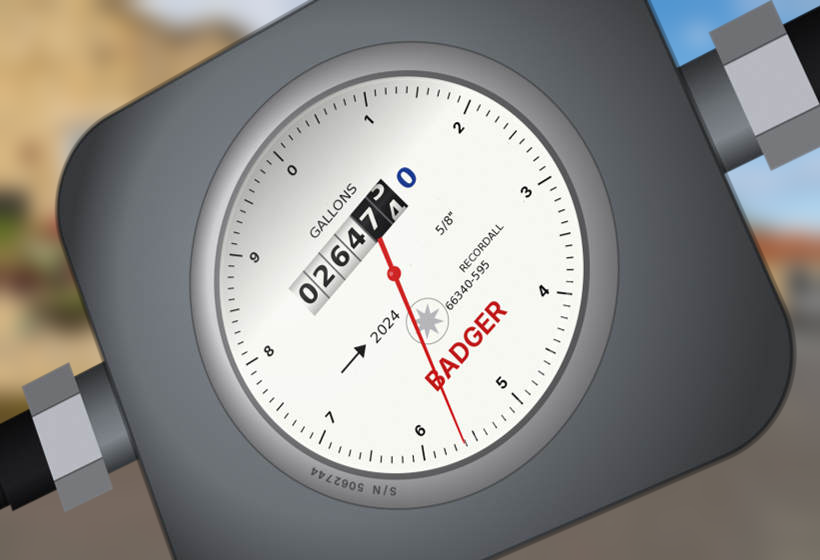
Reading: 264735.6 gal
